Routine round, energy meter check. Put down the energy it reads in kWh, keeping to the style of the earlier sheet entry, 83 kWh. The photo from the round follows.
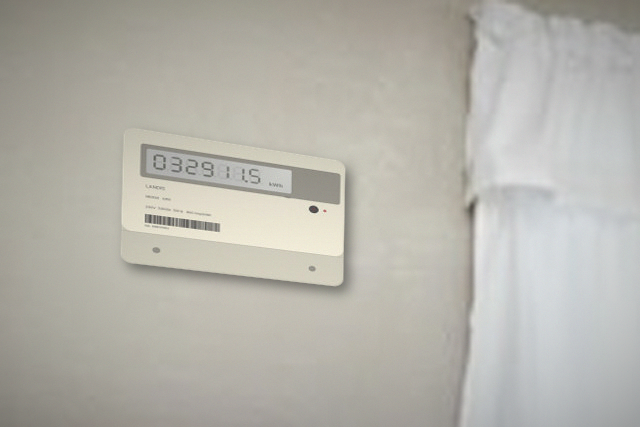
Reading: 32911.5 kWh
